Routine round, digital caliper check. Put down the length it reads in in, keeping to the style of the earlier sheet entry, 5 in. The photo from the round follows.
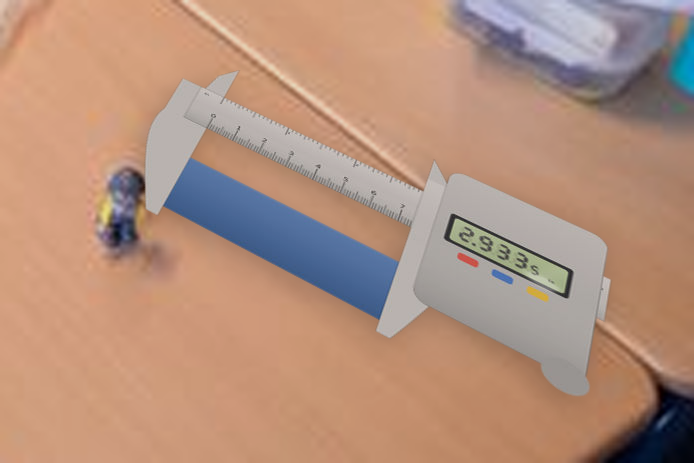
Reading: 2.9335 in
